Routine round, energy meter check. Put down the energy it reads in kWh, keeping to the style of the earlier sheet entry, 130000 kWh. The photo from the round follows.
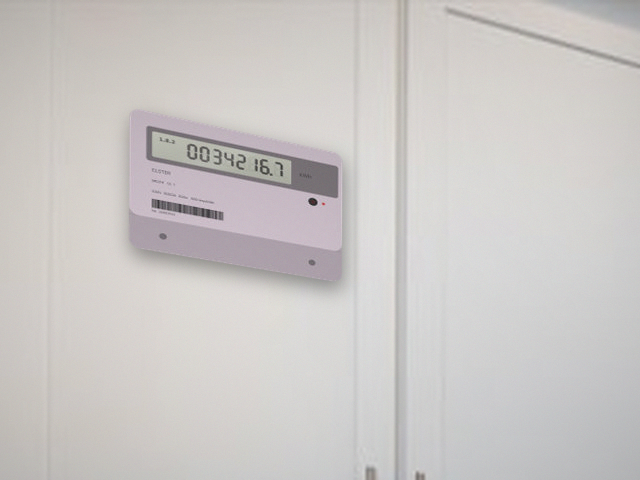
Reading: 34216.7 kWh
